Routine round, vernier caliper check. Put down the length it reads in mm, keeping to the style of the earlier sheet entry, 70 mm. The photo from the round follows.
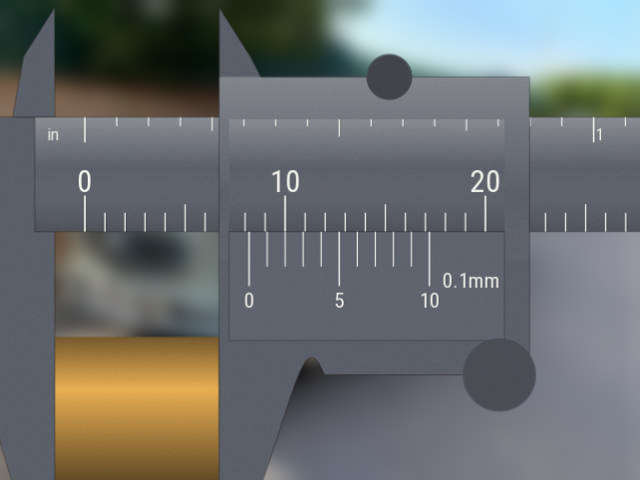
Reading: 8.2 mm
